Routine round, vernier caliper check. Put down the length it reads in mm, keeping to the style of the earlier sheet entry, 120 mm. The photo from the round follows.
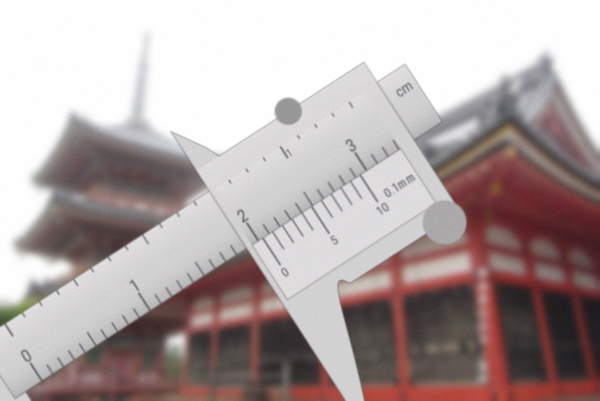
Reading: 20.4 mm
